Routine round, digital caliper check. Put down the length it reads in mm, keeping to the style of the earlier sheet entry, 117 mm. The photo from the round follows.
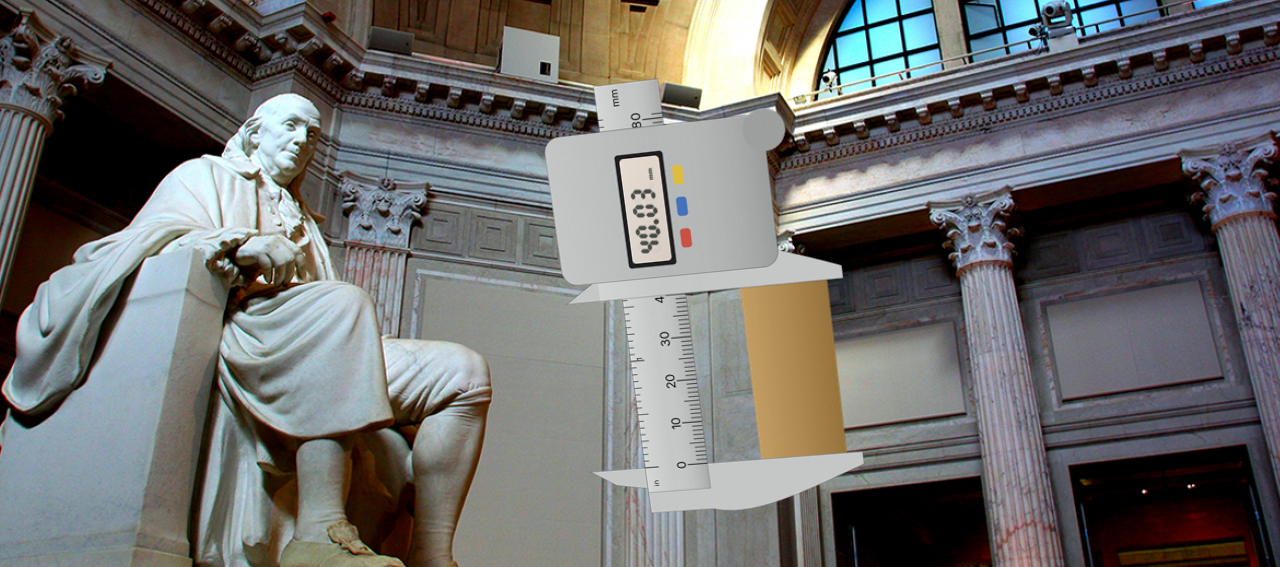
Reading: 40.03 mm
